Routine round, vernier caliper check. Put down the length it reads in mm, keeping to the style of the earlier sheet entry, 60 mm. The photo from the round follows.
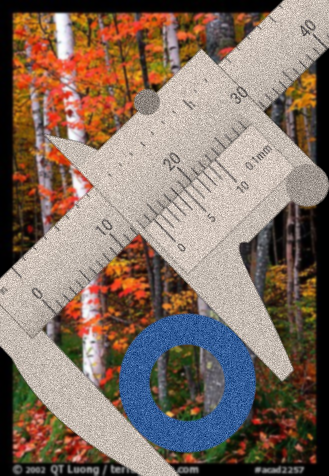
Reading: 14.4 mm
